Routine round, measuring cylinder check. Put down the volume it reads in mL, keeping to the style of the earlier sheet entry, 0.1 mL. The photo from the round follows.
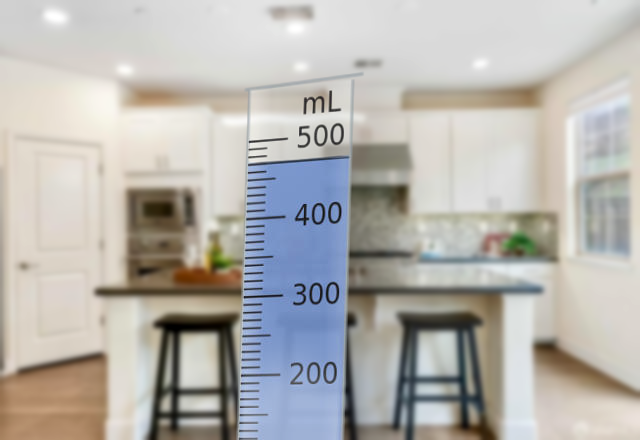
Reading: 470 mL
